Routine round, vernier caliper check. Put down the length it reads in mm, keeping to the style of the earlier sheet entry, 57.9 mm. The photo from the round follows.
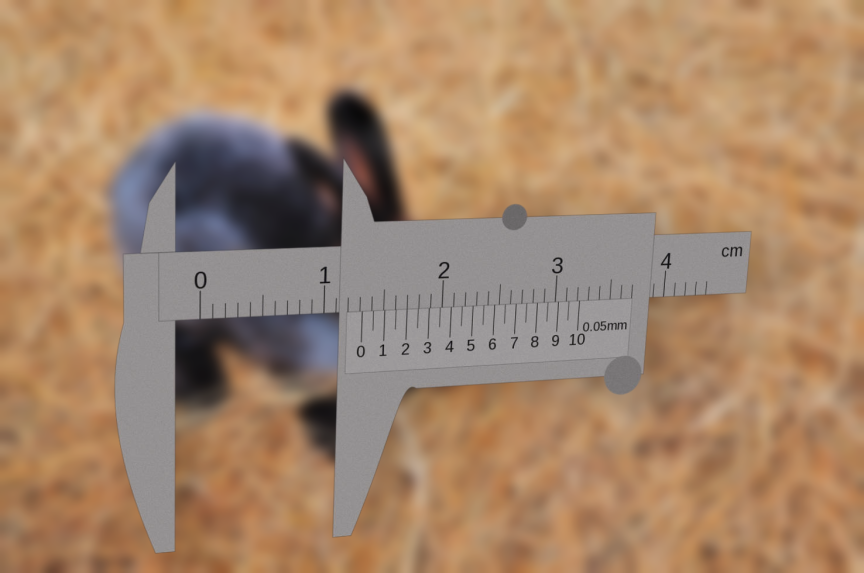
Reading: 13.2 mm
